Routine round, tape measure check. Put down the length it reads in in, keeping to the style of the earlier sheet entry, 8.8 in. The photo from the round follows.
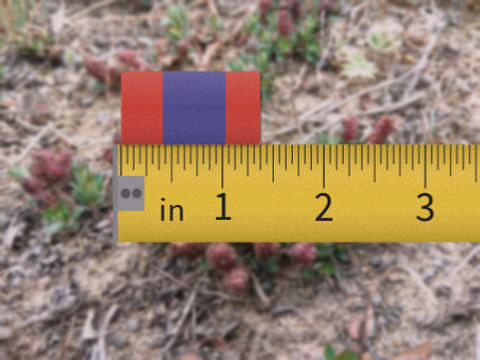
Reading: 1.375 in
